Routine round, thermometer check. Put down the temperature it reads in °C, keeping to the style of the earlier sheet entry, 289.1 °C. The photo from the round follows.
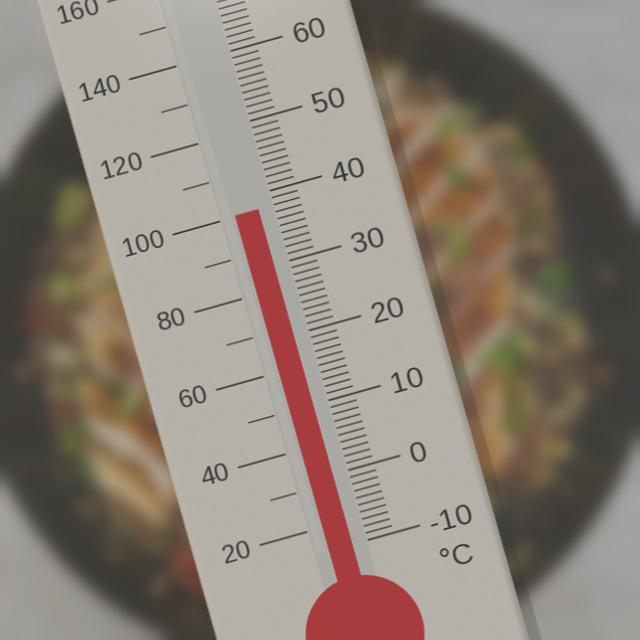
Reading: 38 °C
